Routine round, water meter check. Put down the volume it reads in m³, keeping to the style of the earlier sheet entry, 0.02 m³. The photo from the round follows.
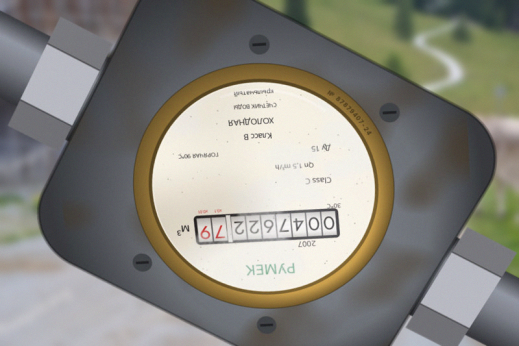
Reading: 47622.79 m³
